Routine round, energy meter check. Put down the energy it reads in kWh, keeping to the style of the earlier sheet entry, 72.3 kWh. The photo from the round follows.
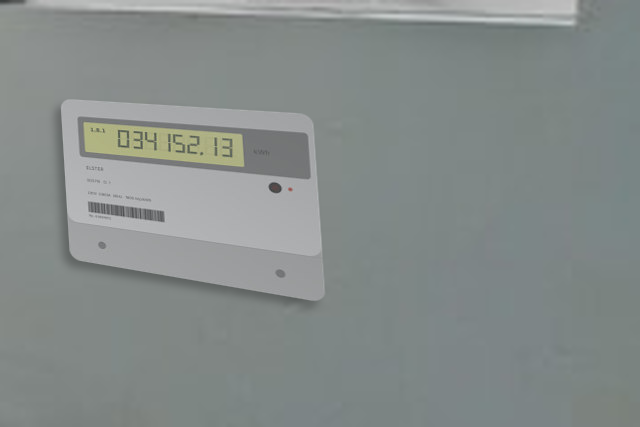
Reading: 34152.13 kWh
